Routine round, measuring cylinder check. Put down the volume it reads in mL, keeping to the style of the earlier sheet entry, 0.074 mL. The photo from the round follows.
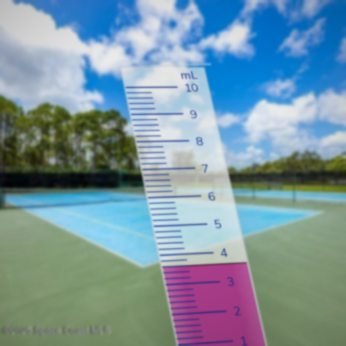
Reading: 3.6 mL
